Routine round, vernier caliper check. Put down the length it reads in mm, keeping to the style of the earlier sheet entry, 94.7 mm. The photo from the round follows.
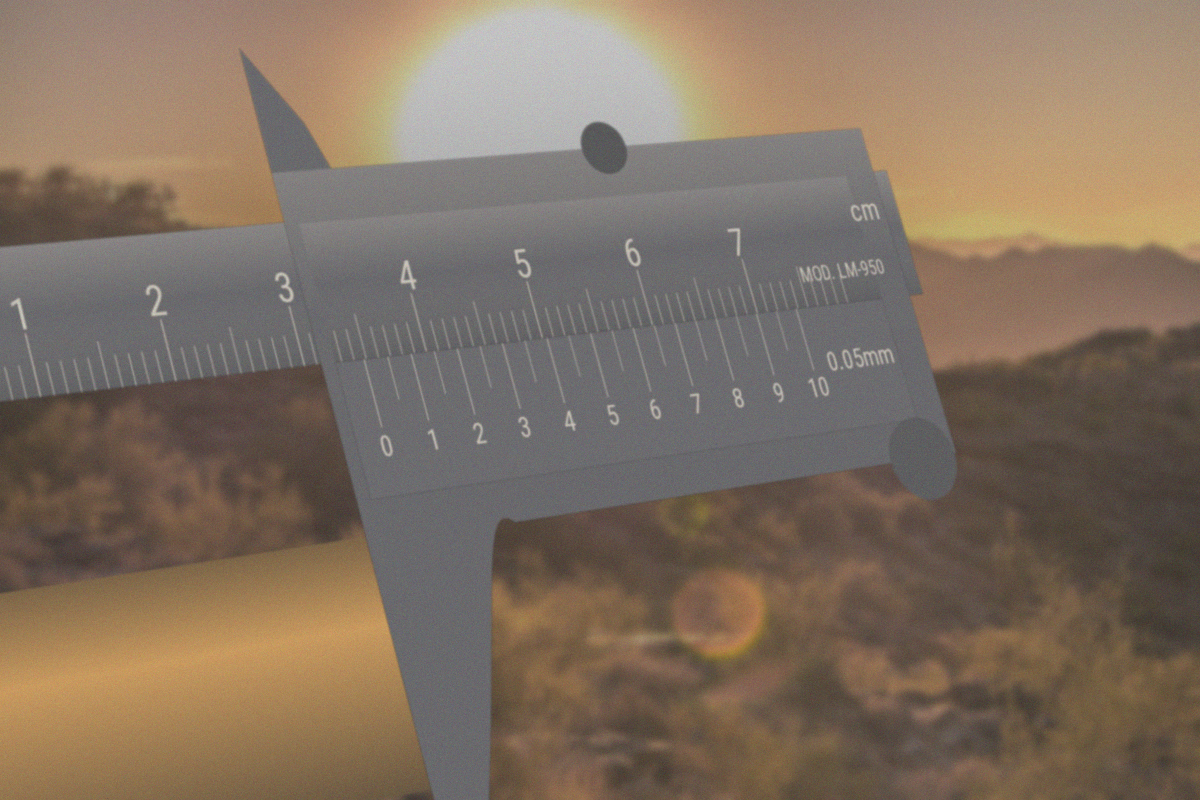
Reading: 34.8 mm
